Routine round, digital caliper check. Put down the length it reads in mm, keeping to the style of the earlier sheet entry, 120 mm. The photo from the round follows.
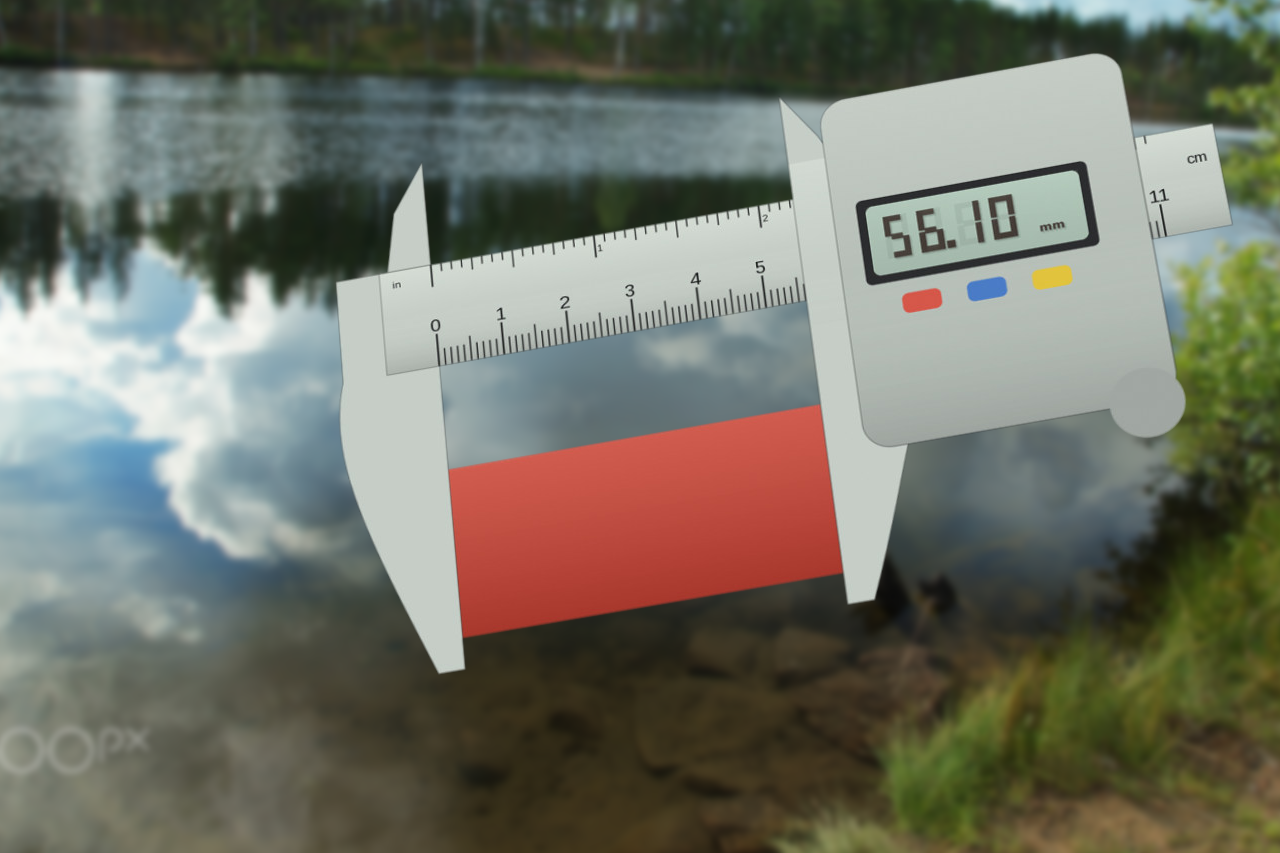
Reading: 56.10 mm
